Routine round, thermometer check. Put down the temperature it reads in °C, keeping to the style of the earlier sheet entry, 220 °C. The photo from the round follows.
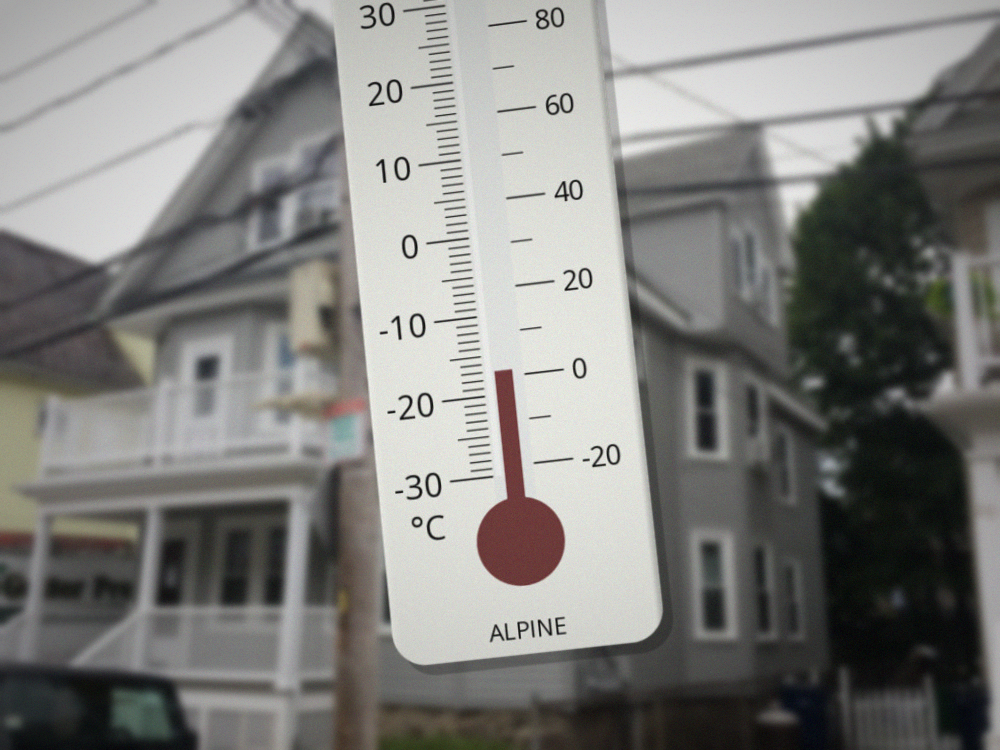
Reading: -17 °C
